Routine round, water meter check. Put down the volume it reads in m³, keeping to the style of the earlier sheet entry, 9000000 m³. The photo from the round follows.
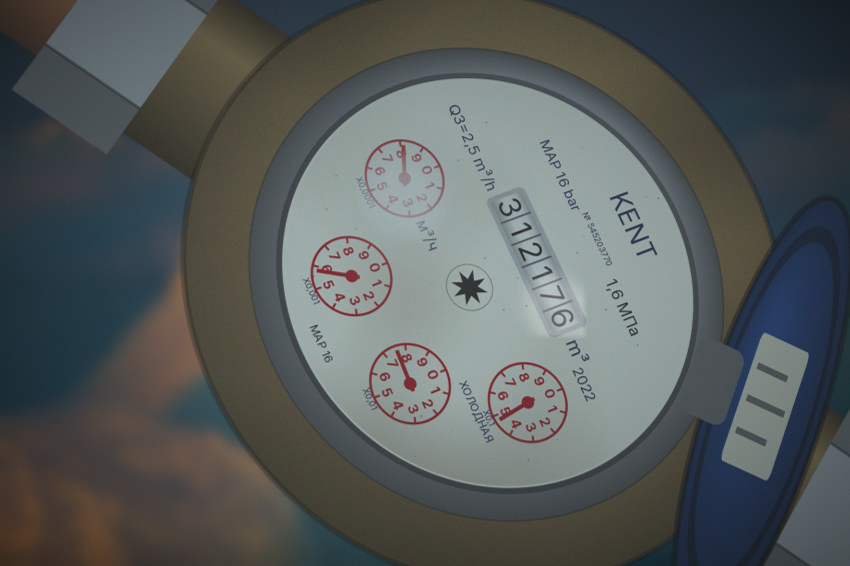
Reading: 312176.4758 m³
